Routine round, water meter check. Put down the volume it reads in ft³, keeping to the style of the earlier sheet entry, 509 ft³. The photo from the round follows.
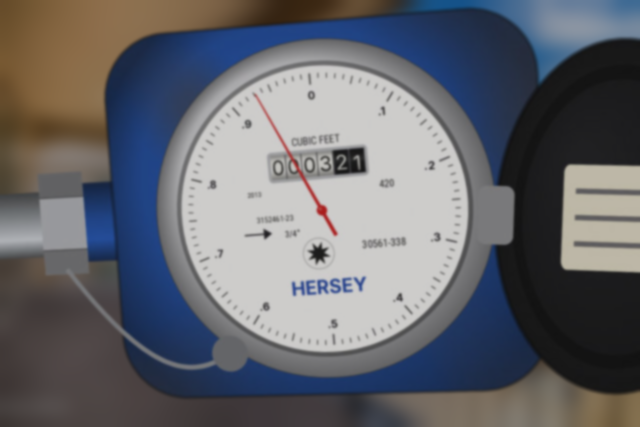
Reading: 320.93 ft³
